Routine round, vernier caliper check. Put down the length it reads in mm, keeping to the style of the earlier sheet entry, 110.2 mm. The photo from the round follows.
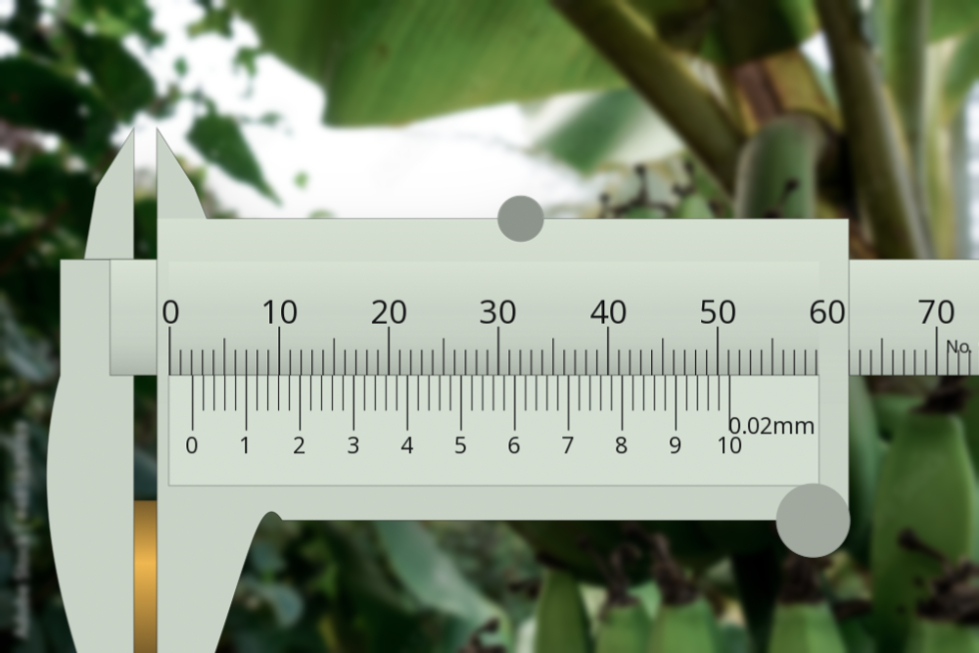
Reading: 2.1 mm
